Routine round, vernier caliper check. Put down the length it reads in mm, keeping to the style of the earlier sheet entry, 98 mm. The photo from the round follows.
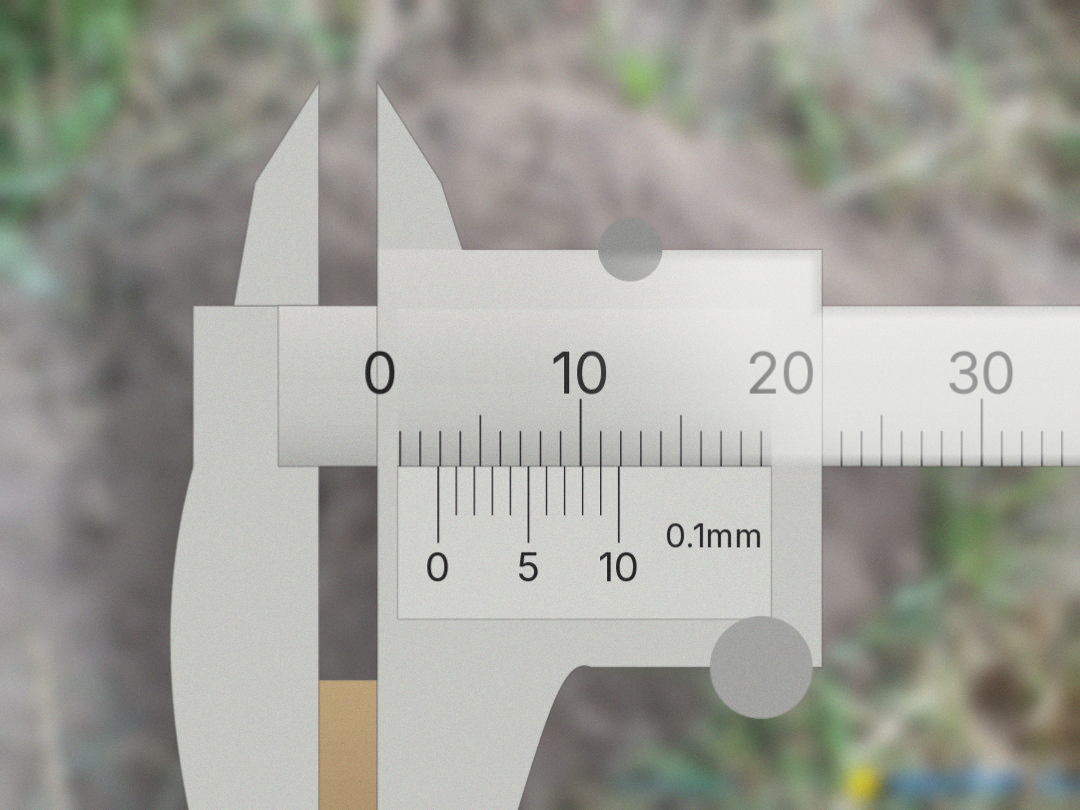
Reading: 2.9 mm
